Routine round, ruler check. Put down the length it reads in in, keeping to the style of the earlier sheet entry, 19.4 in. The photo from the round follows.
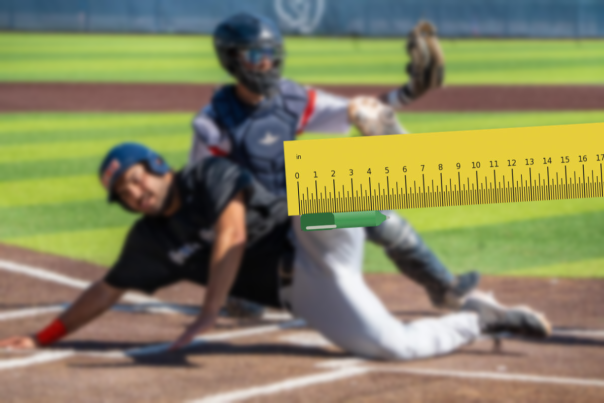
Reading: 5 in
